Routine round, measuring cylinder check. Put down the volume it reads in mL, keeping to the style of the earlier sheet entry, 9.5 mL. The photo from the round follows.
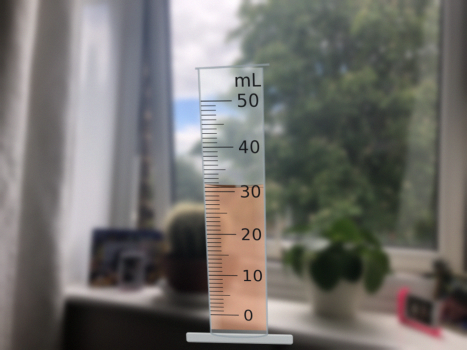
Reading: 31 mL
